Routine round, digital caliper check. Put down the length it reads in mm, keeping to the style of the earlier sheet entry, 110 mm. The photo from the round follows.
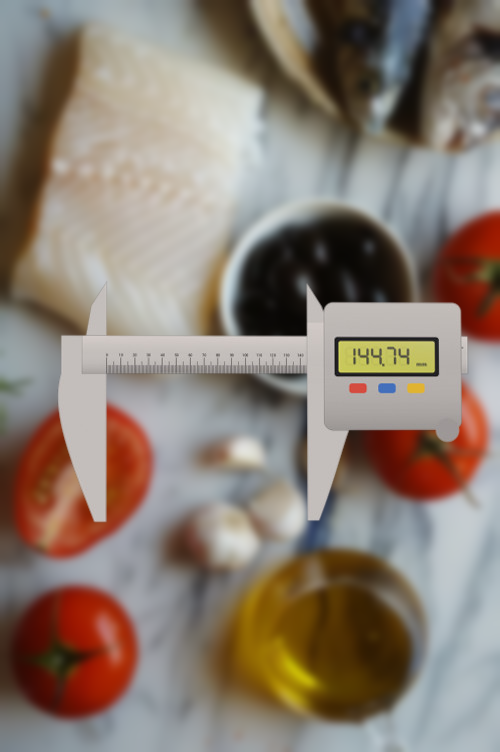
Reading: 144.74 mm
